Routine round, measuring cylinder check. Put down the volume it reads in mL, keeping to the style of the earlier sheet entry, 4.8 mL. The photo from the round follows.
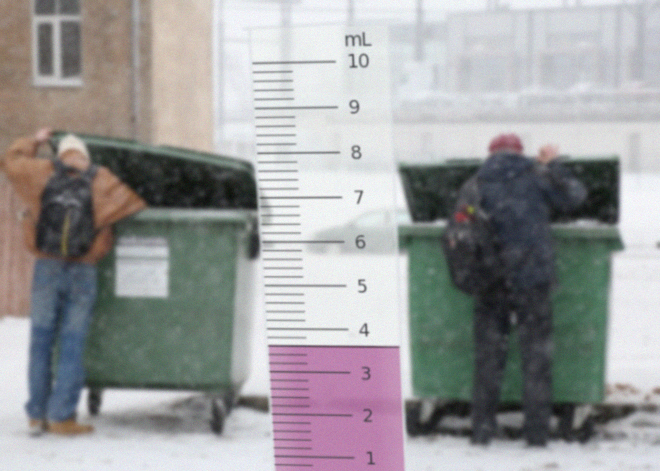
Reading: 3.6 mL
